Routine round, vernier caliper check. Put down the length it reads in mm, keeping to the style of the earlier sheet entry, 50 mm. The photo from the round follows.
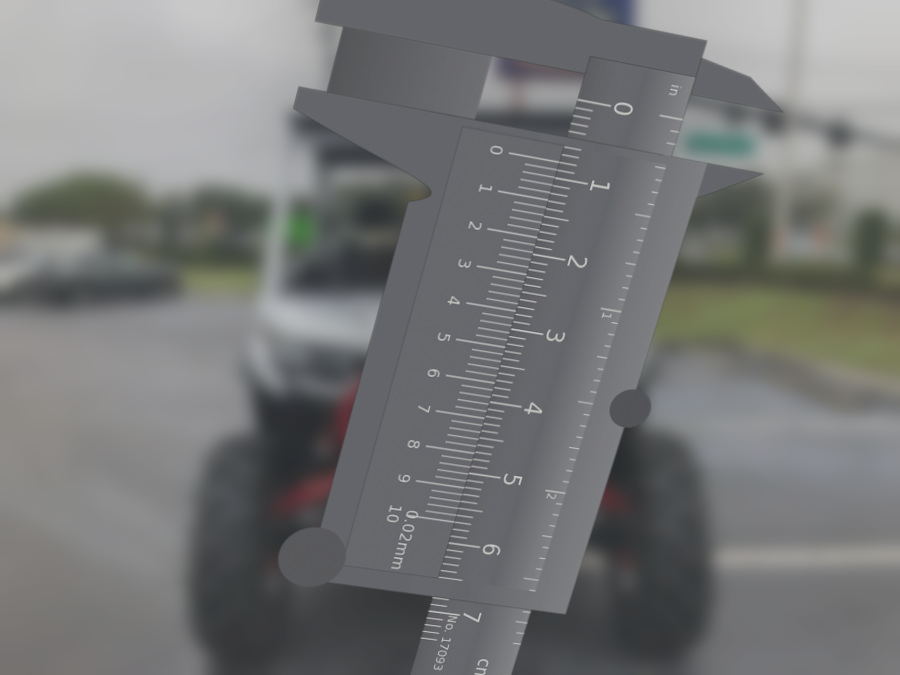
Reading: 8.0 mm
